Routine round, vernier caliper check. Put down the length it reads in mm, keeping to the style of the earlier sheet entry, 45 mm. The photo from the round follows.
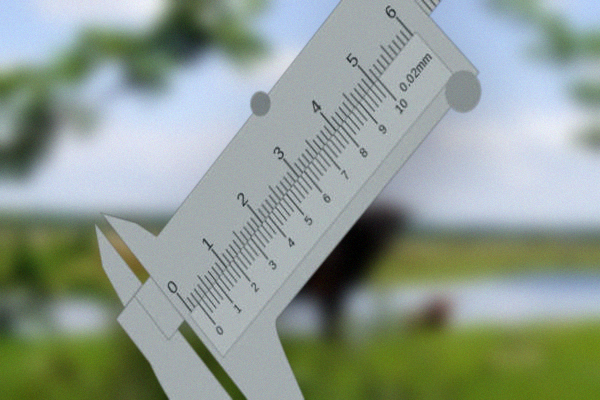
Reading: 2.0 mm
